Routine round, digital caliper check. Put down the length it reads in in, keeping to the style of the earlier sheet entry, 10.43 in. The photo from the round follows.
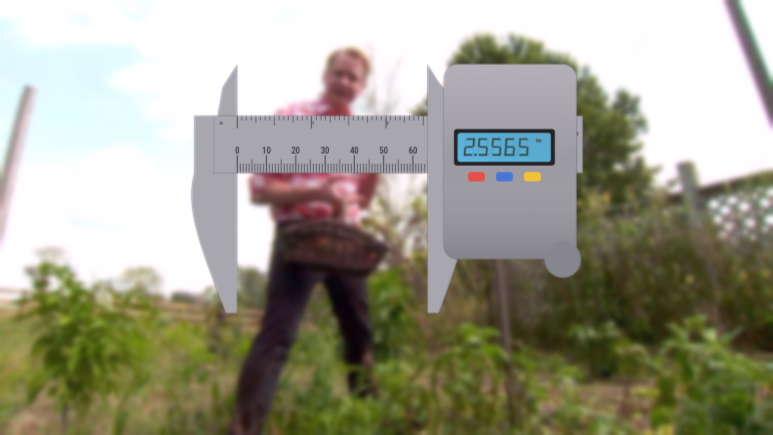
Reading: 2.5565 in
